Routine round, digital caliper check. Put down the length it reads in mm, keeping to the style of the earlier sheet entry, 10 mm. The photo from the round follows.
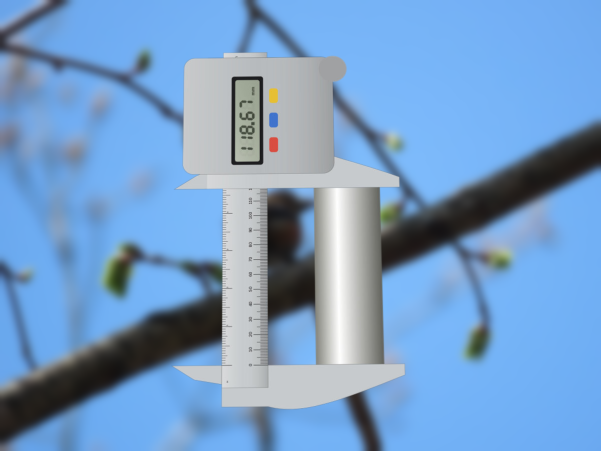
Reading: 118.67 mm
